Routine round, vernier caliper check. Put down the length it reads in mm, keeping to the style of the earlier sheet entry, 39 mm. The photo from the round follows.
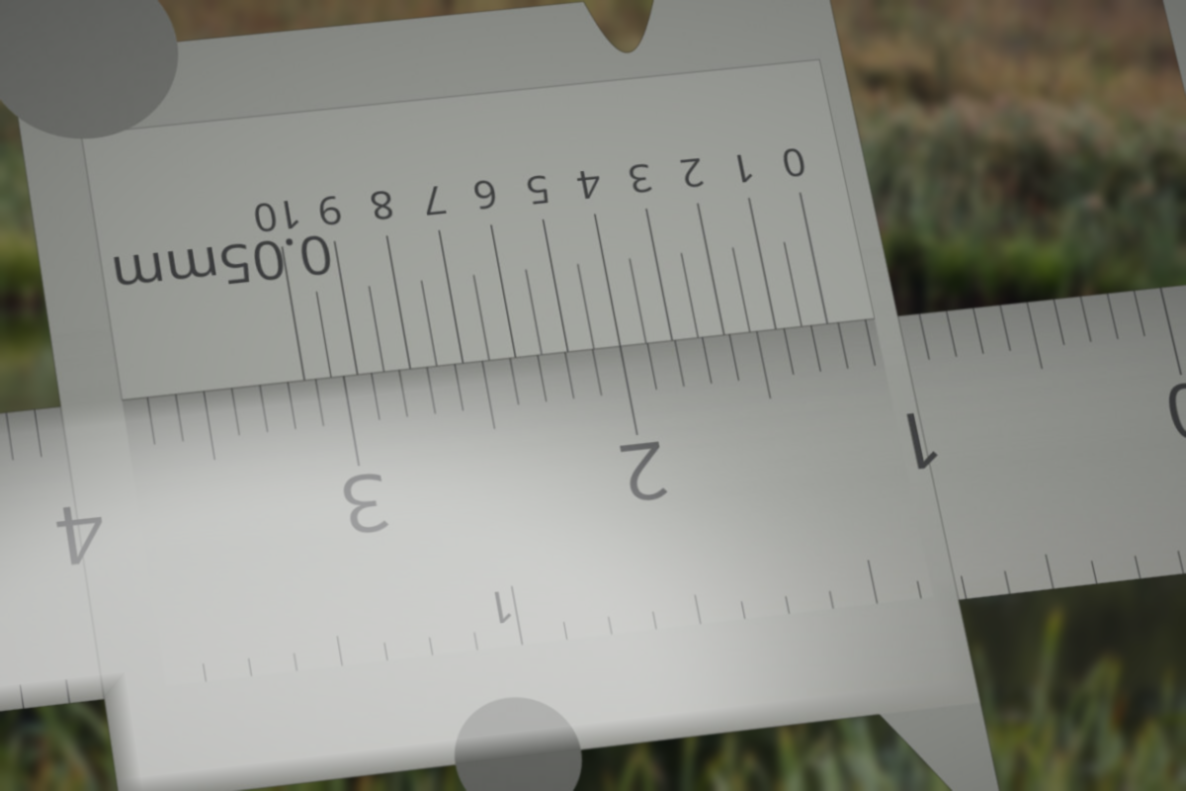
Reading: 12.40 mm
